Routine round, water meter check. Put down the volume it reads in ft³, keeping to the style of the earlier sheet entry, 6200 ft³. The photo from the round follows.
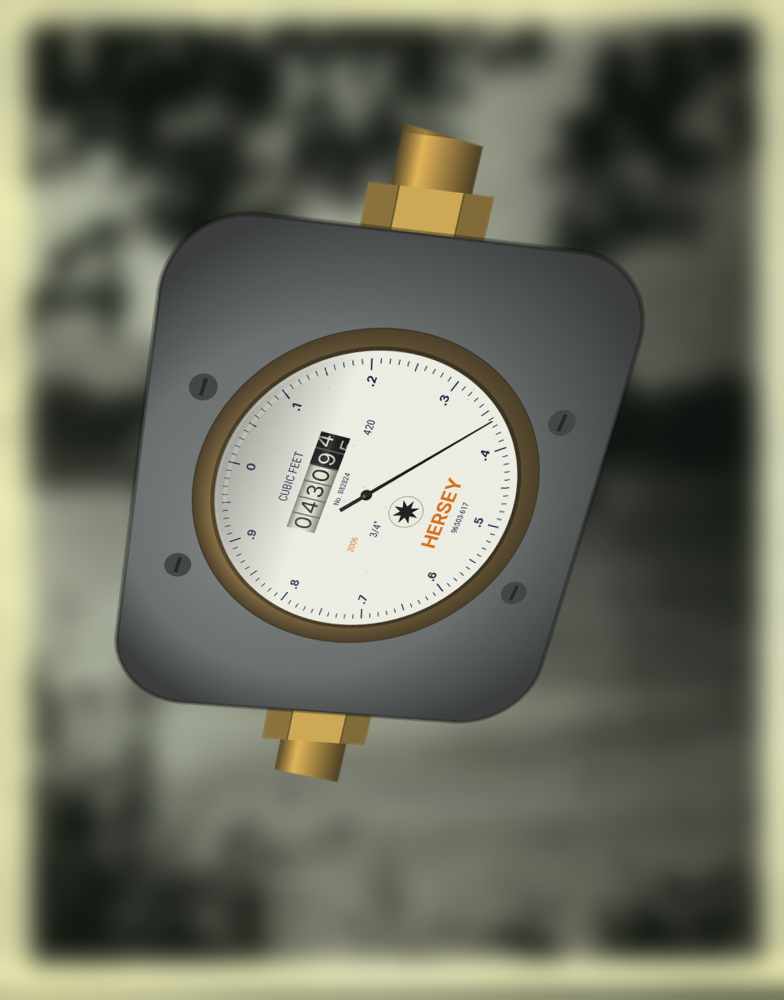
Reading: 43094.36 ft³
